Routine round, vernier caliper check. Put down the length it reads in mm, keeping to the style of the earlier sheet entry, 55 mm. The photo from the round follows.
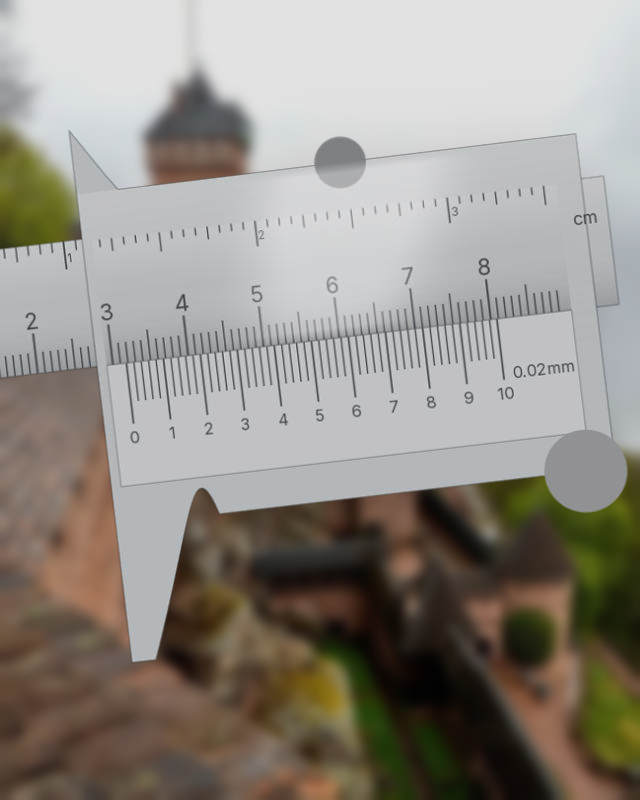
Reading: 31.8 mm
